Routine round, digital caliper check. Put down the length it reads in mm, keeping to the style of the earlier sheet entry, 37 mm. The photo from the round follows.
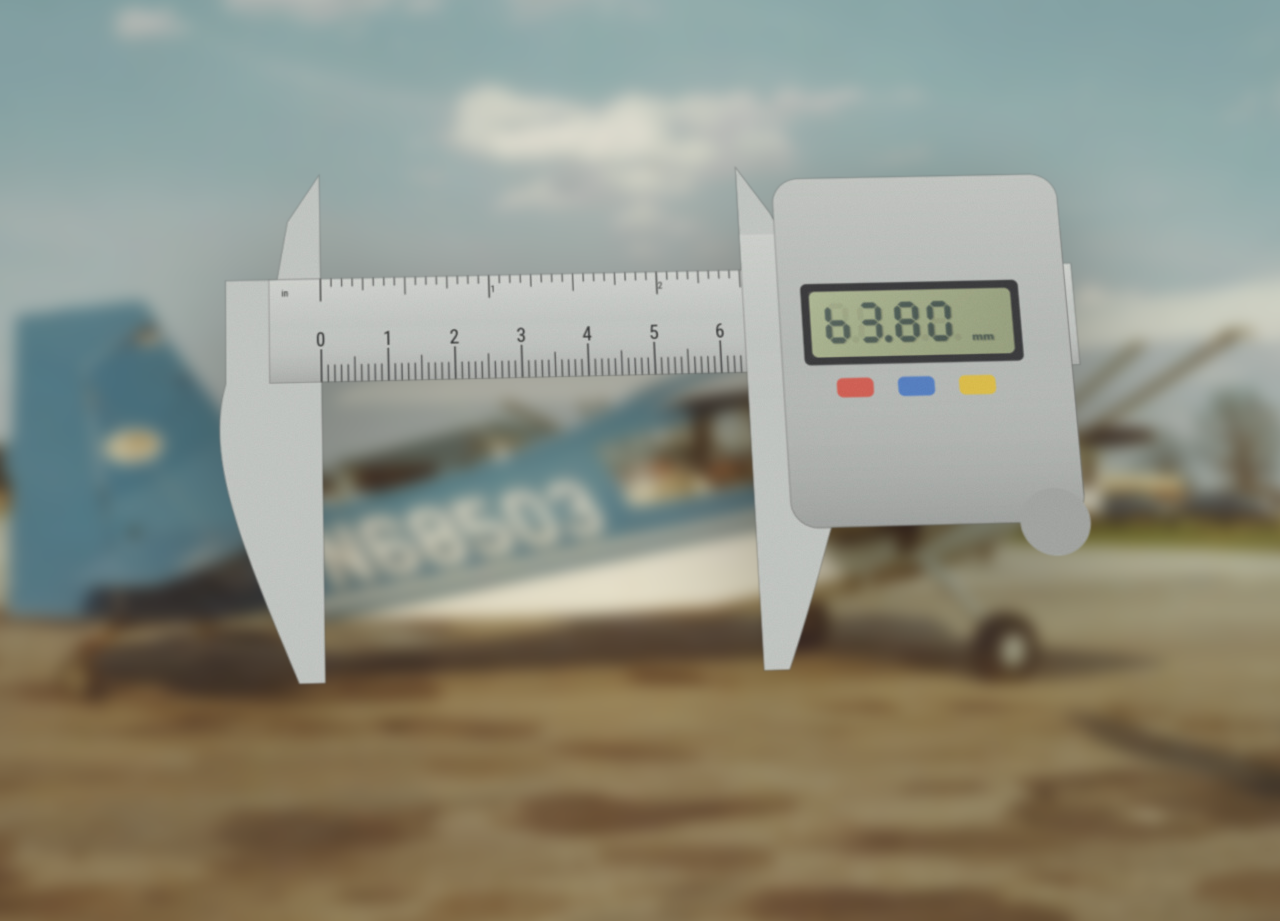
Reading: 63.80 mm
